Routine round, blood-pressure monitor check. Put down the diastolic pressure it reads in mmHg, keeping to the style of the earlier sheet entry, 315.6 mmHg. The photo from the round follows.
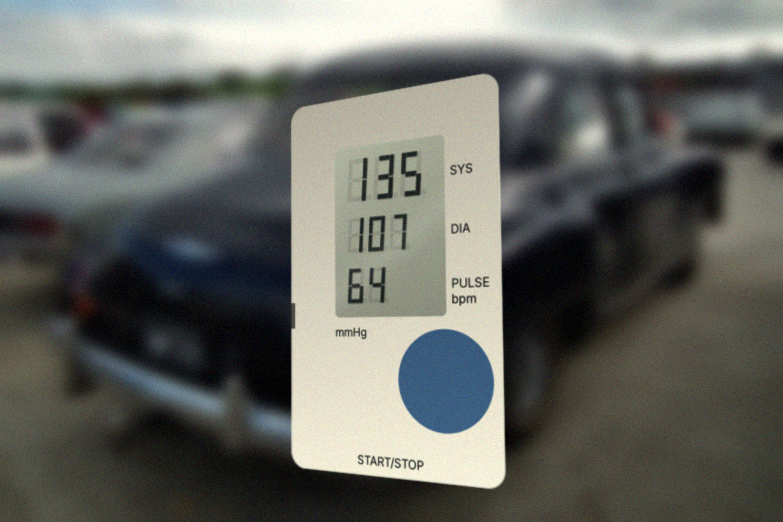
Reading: 107 mmHg
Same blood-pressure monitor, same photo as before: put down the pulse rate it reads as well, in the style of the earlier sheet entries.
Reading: 64 bpm
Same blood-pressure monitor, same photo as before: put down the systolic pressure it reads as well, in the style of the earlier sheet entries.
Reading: 135 mmHg
